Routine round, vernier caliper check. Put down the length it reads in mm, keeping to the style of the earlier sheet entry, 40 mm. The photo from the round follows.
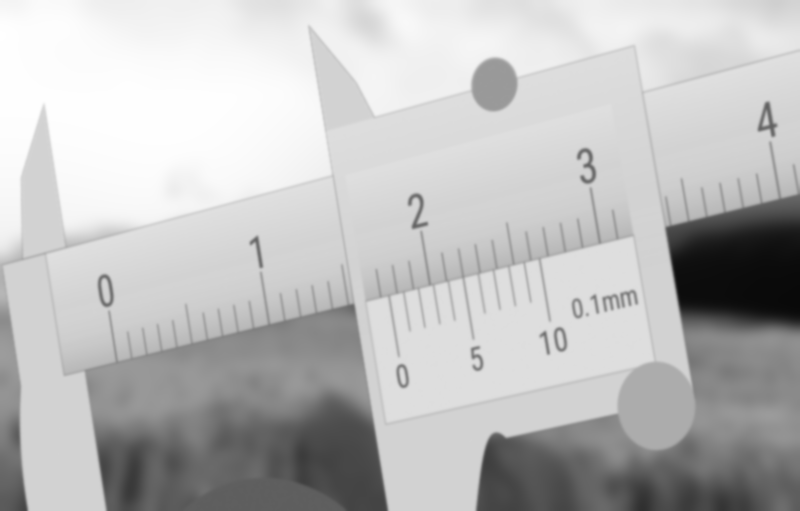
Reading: 17.5 mm
